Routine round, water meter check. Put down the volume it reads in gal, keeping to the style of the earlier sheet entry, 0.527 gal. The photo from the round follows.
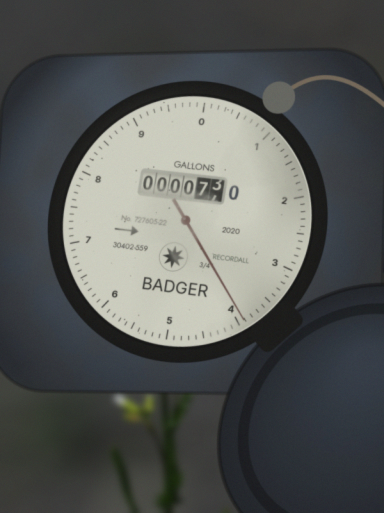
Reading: 733.9 gal
